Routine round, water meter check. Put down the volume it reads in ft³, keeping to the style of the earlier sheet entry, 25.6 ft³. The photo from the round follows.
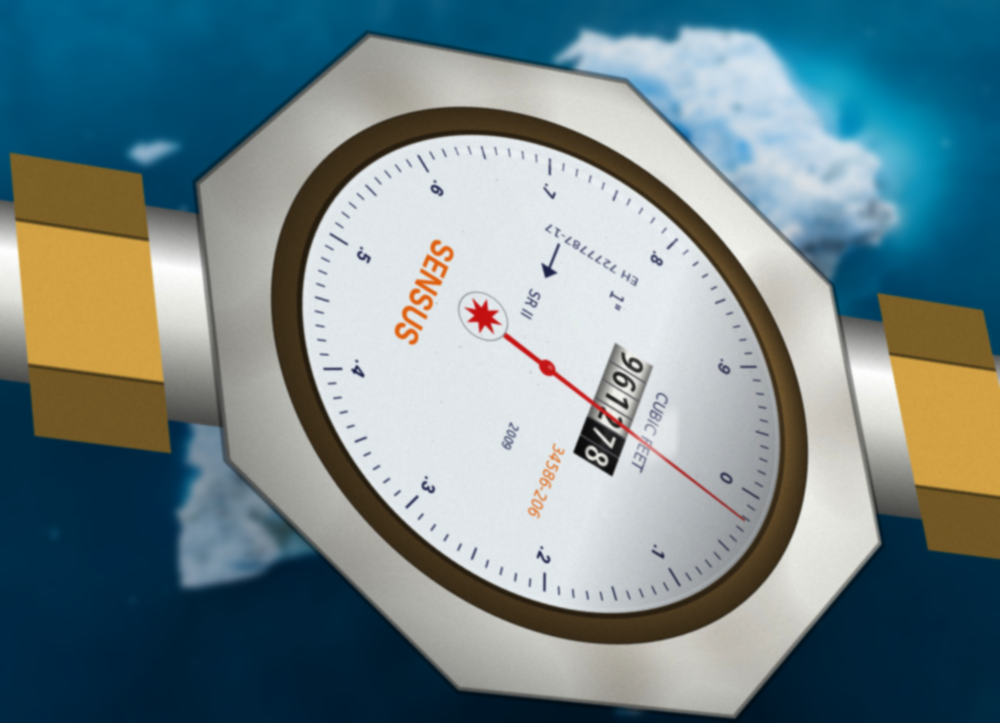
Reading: 961278.02 ft³
